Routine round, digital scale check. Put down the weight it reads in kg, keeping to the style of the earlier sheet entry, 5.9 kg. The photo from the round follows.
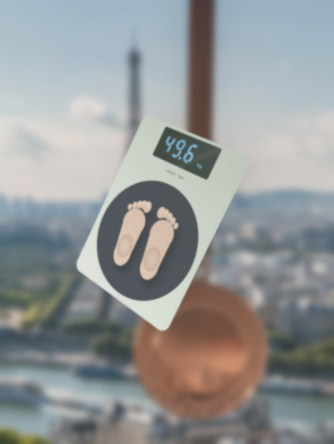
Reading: 49.6 kg
